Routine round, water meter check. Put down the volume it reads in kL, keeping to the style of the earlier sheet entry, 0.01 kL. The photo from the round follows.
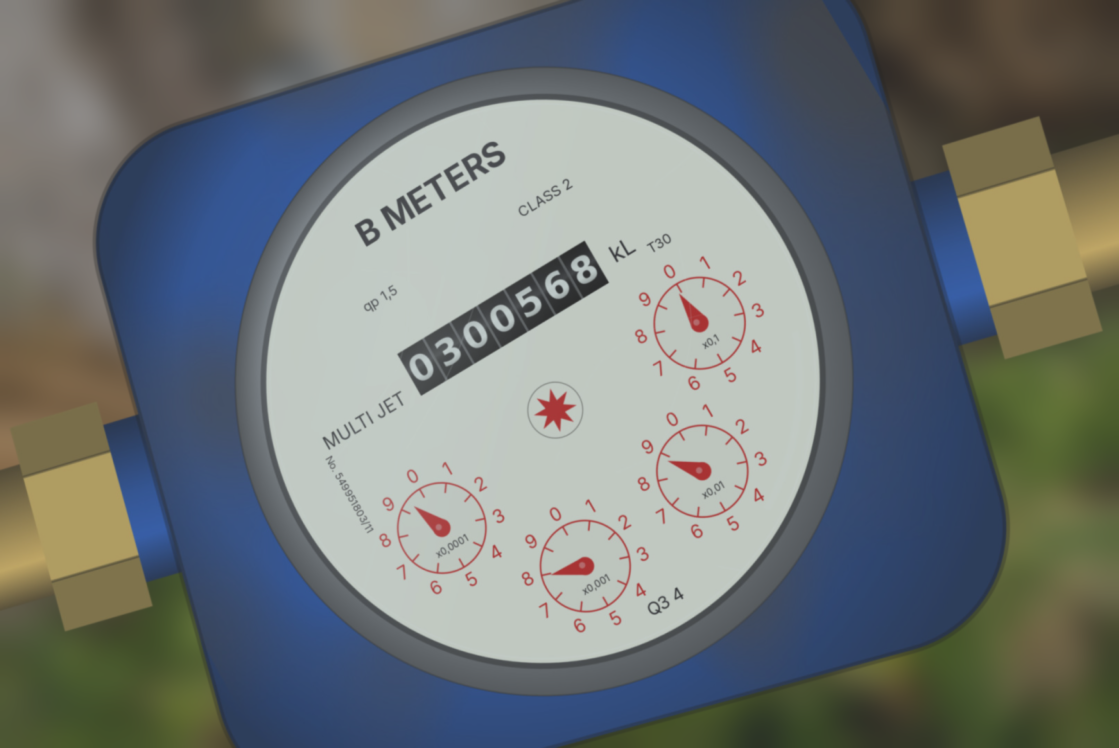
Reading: 300567.9879 kL
